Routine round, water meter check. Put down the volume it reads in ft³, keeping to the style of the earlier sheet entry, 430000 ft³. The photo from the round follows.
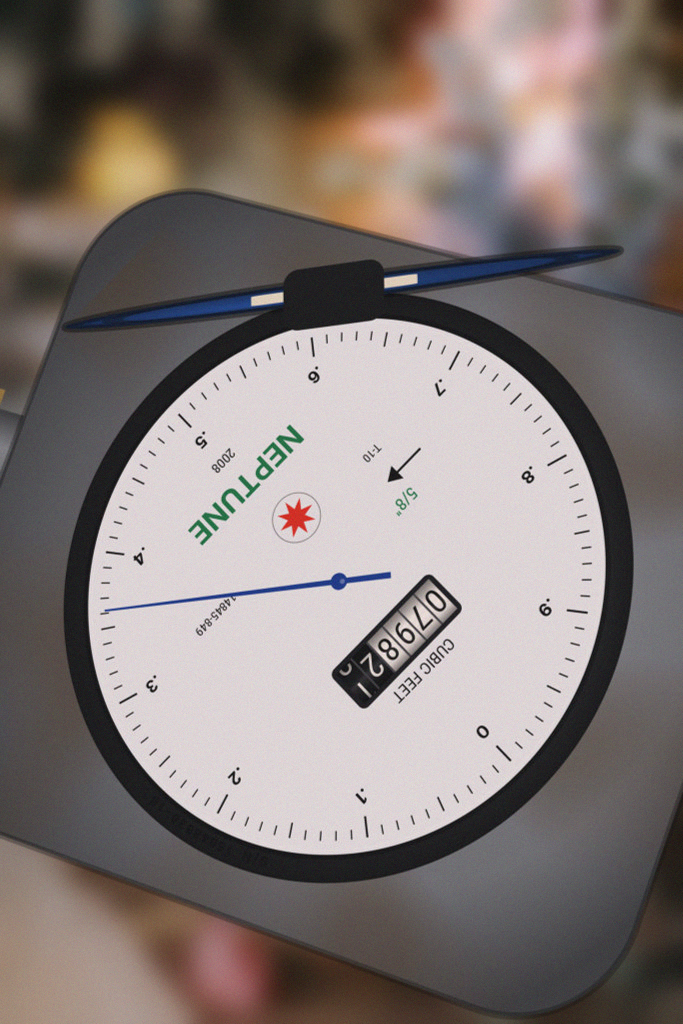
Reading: 79821.36 ft³
